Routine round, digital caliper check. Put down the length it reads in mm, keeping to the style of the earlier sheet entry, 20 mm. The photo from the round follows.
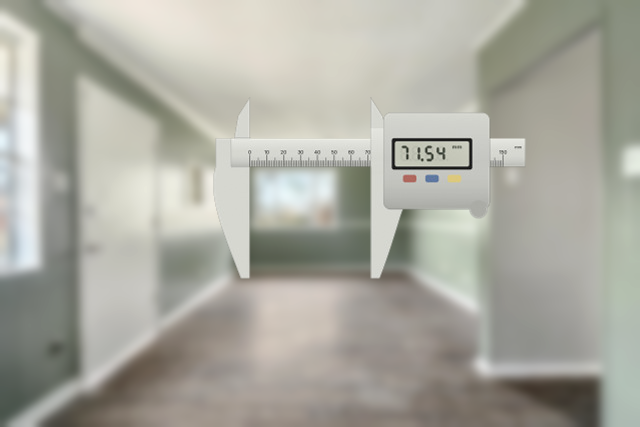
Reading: 71.54 mm
